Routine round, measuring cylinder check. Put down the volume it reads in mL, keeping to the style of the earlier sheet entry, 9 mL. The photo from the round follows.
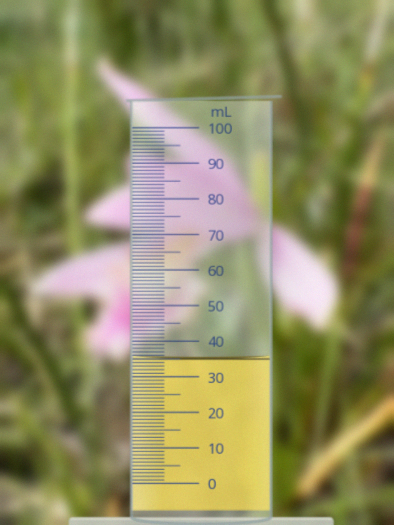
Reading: 35 mL
